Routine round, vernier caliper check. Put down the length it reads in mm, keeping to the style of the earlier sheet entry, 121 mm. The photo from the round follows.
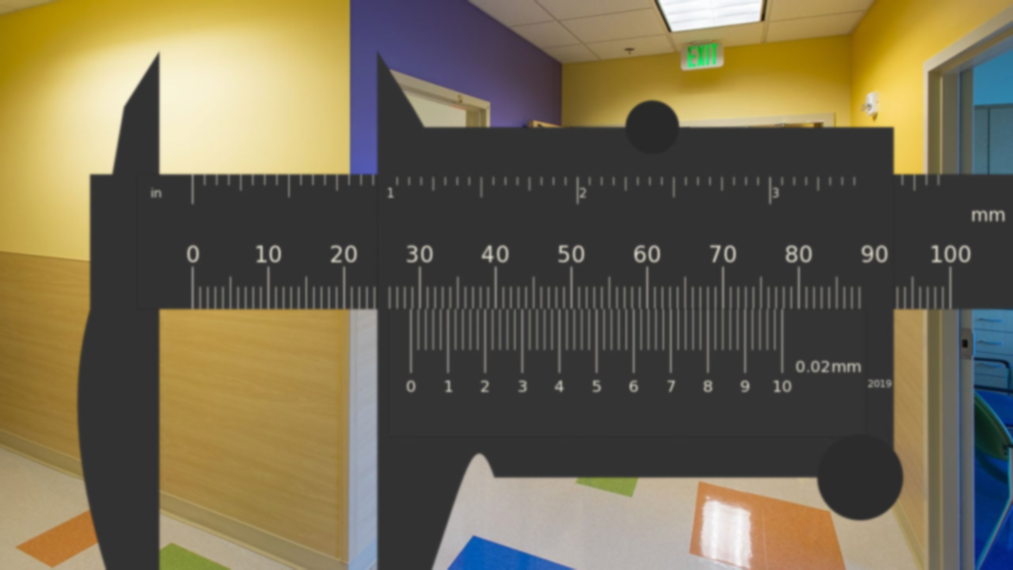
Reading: 28.8 mm
